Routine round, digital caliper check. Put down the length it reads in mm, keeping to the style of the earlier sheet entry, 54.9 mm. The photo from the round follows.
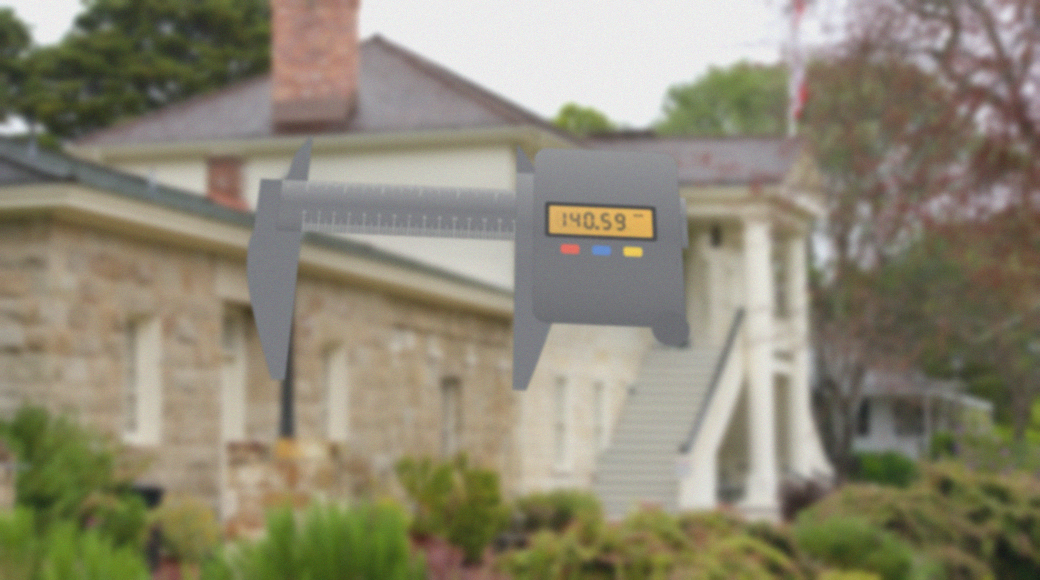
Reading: 140.59 mm
